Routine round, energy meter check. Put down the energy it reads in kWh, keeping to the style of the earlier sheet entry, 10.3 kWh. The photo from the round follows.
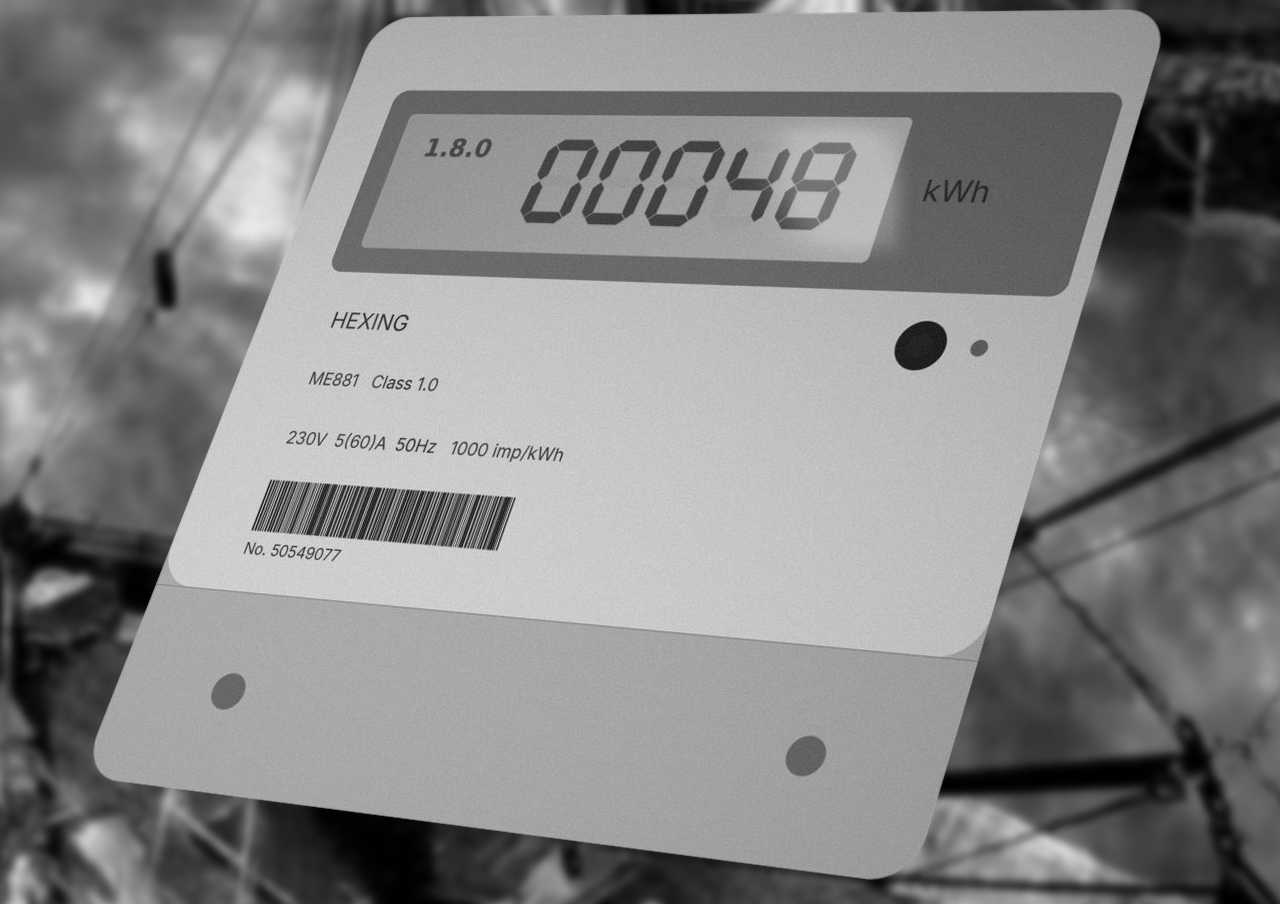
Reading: 48 kWh
